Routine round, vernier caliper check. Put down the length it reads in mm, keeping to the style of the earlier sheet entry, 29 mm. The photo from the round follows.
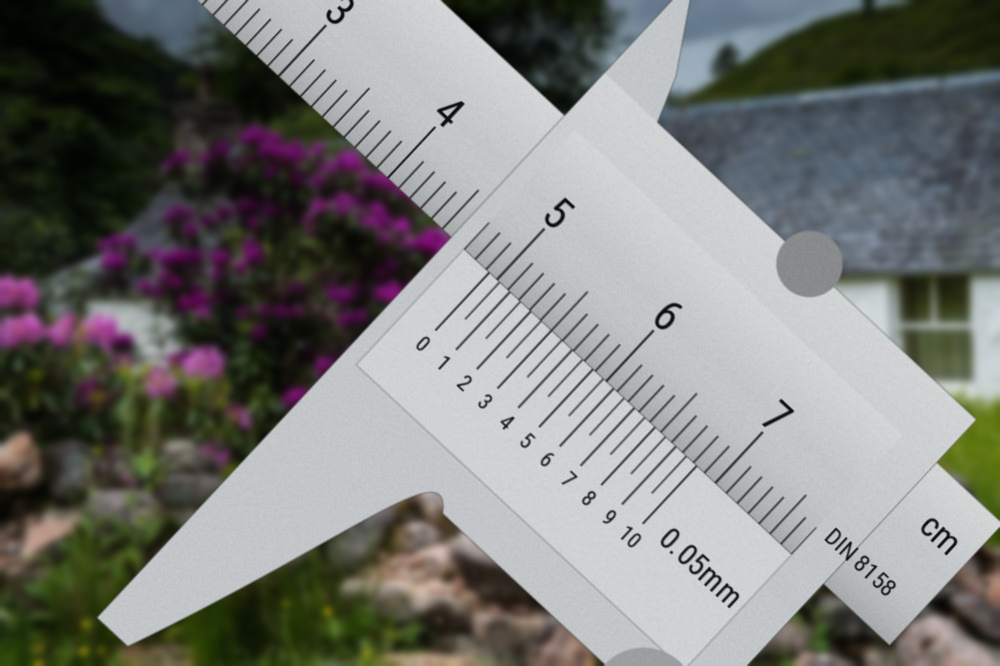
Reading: 49.3 mm
